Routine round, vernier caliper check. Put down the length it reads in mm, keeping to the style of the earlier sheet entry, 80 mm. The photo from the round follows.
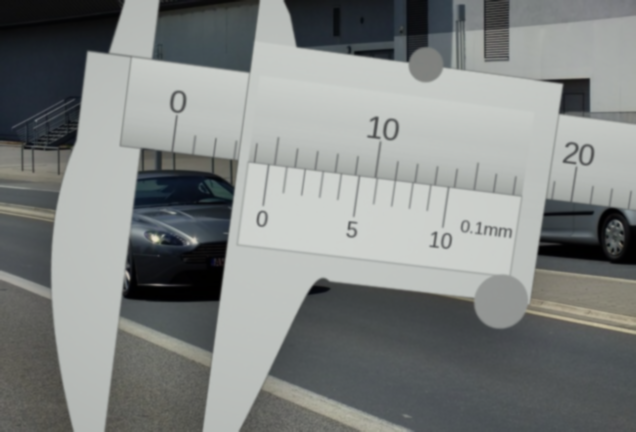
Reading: 4.7 mm
